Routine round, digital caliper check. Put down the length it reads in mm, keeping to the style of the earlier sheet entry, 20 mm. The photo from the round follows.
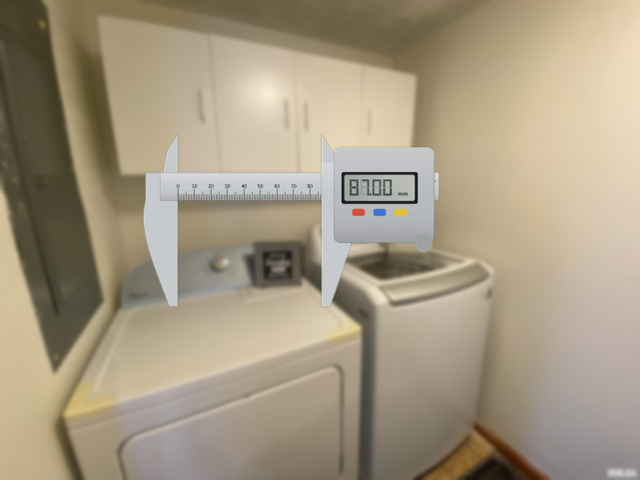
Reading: 87.00 mm
